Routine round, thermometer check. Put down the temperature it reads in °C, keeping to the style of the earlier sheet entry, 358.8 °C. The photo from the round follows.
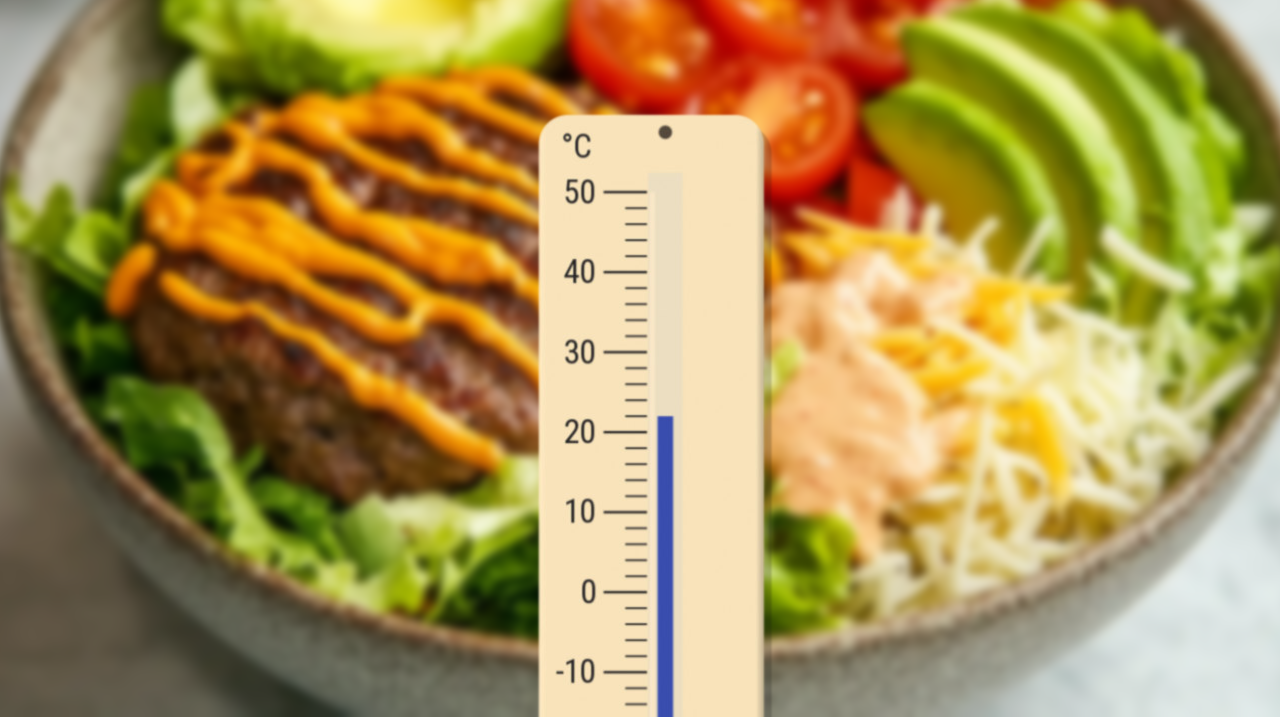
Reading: 22 °C
